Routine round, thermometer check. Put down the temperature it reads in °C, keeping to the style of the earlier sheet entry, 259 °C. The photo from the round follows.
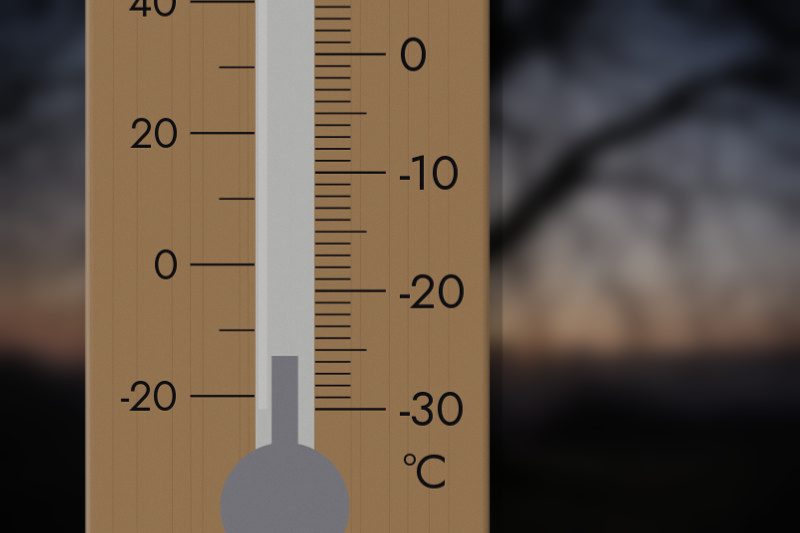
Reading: -25.5 °C
